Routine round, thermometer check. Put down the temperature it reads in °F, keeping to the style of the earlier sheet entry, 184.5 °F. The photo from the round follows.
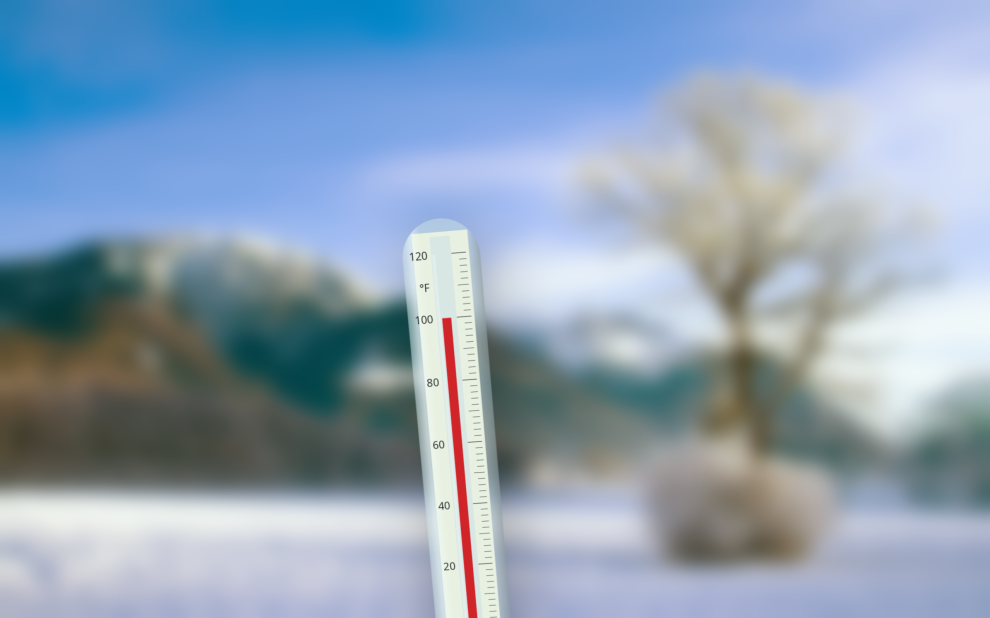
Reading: 100 °F
